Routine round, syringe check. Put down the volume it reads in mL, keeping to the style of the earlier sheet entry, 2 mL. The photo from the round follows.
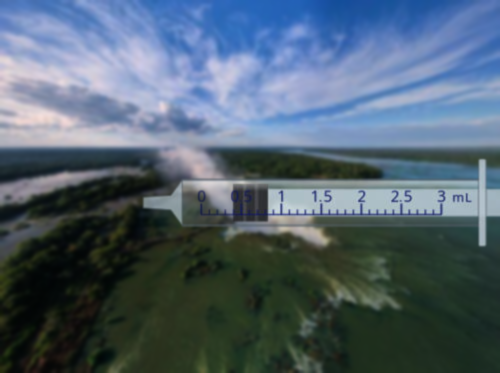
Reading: 0.4 mL
